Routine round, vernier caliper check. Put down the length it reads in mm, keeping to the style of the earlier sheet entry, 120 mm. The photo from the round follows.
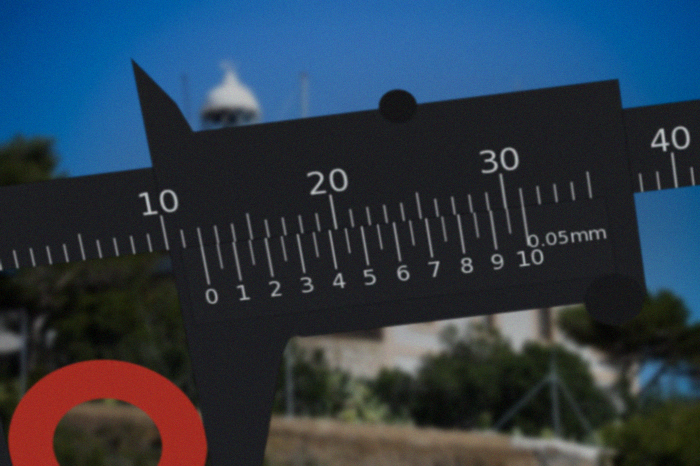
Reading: 12.0 mm
